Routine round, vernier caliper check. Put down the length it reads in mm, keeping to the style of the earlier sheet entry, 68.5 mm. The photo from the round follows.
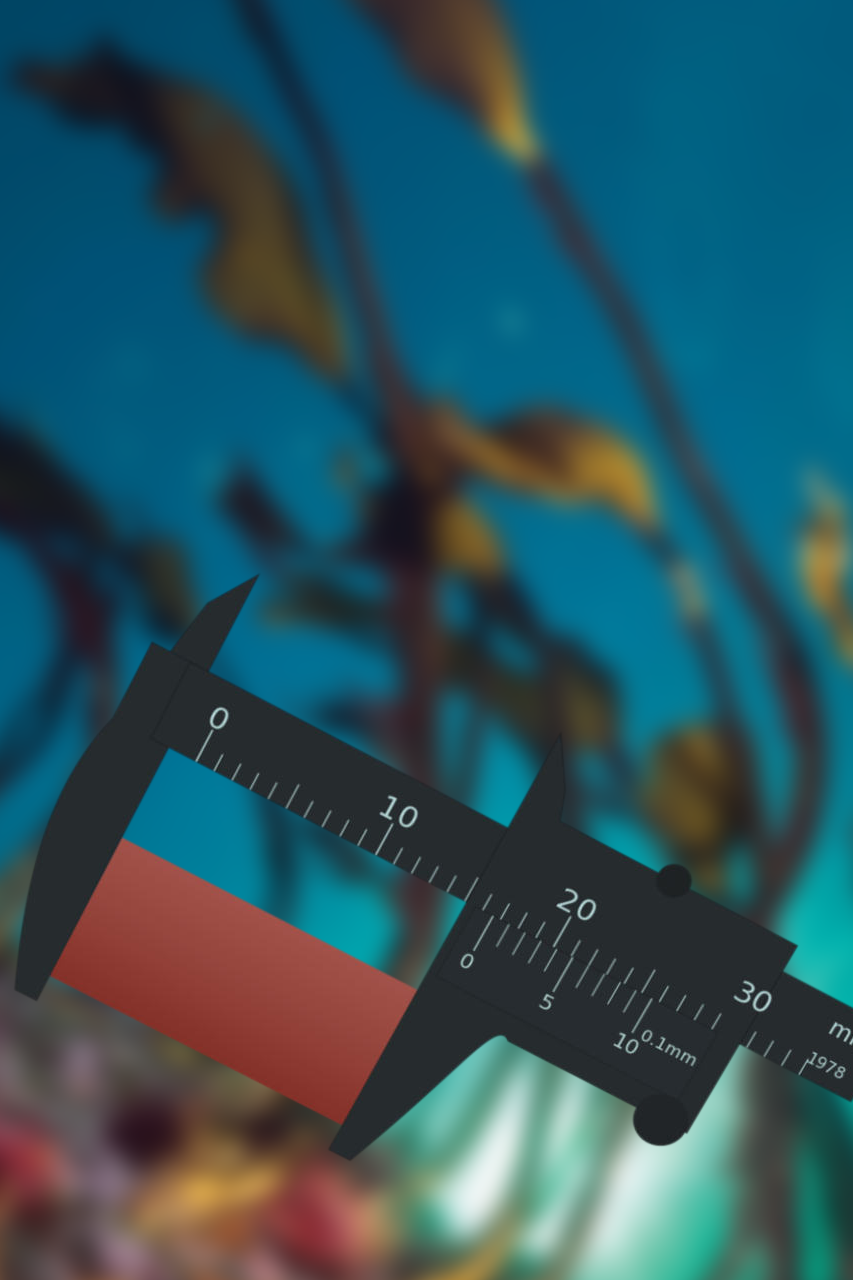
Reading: 16.6 mm
